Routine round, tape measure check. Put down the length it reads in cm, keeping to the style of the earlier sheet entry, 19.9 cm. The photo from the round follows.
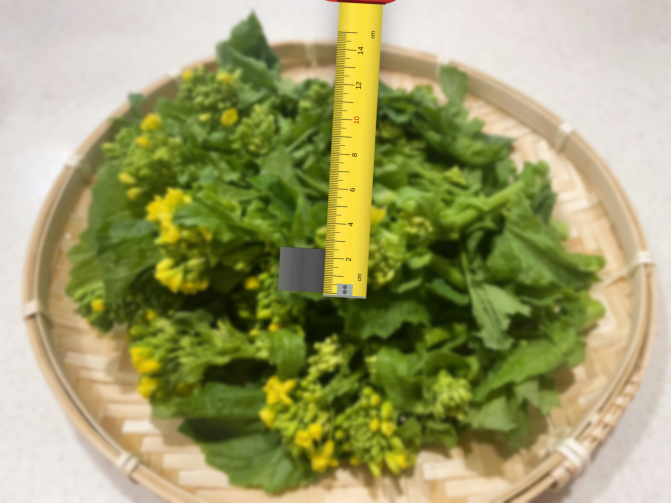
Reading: 2.5 cm
